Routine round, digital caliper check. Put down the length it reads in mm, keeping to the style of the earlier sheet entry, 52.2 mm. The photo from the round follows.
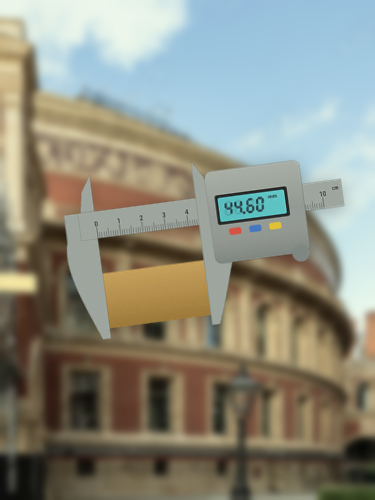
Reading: 44.60 mm
